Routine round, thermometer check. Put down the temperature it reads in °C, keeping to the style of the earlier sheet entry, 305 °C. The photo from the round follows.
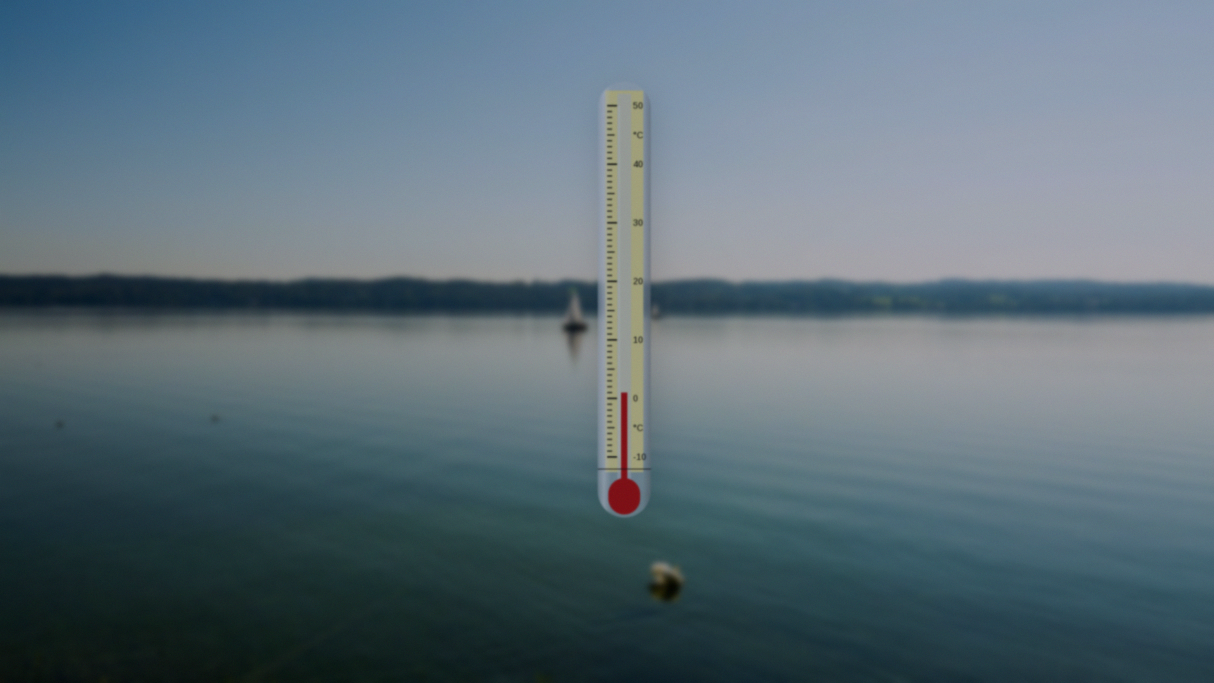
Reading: 1 °C
